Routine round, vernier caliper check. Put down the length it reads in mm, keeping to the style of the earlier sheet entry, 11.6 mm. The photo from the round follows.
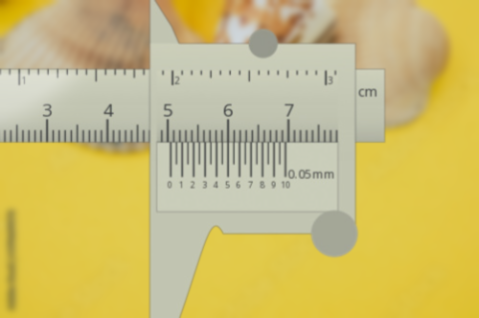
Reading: 50.5 mm
